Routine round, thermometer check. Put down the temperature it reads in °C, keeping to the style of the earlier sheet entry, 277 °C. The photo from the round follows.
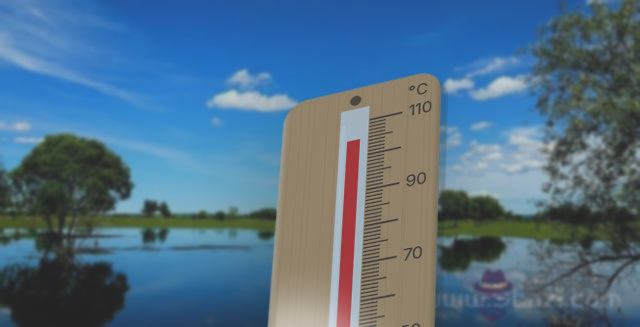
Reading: 105 °C
